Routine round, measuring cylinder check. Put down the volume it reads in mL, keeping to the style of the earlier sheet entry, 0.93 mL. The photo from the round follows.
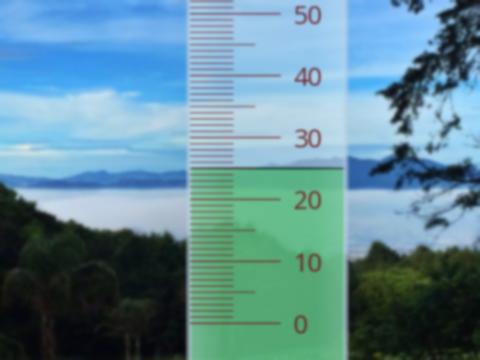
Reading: 25 mL
